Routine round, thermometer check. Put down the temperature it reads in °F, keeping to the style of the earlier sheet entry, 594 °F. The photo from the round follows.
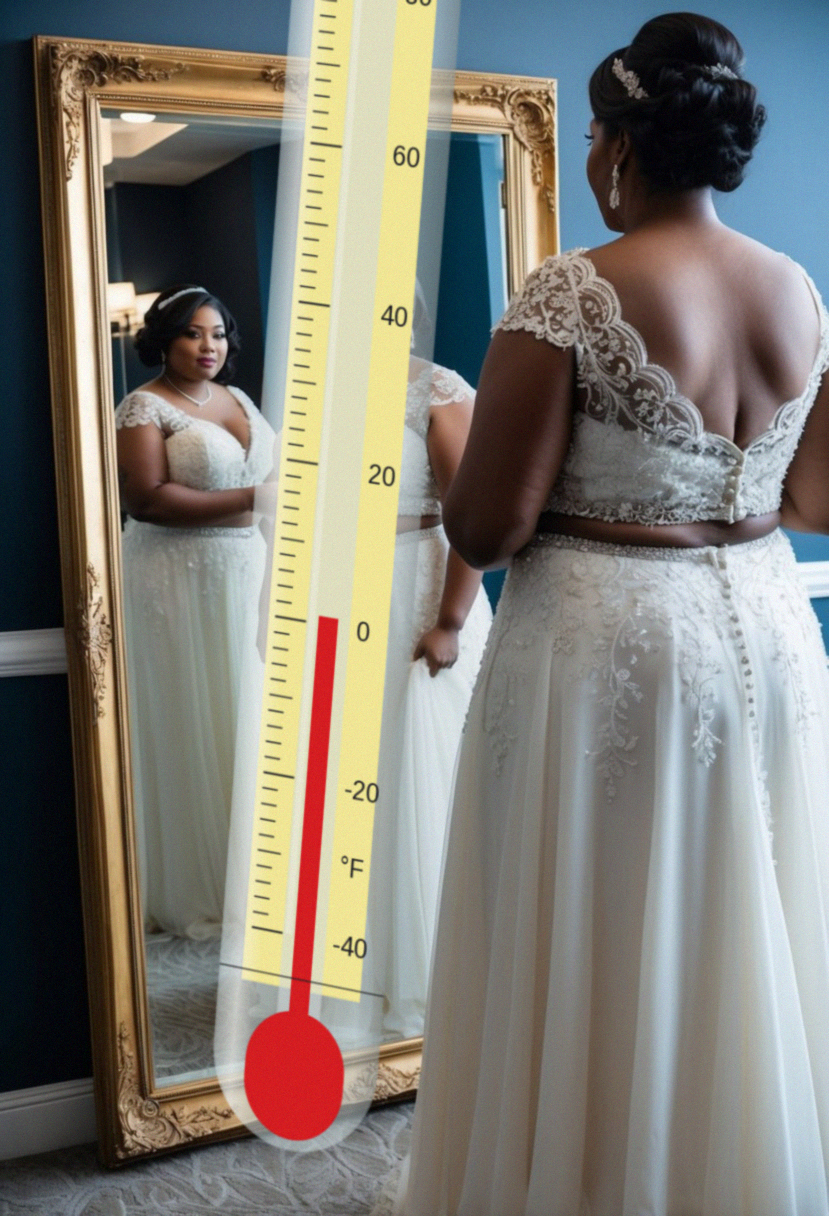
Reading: 1 °F
